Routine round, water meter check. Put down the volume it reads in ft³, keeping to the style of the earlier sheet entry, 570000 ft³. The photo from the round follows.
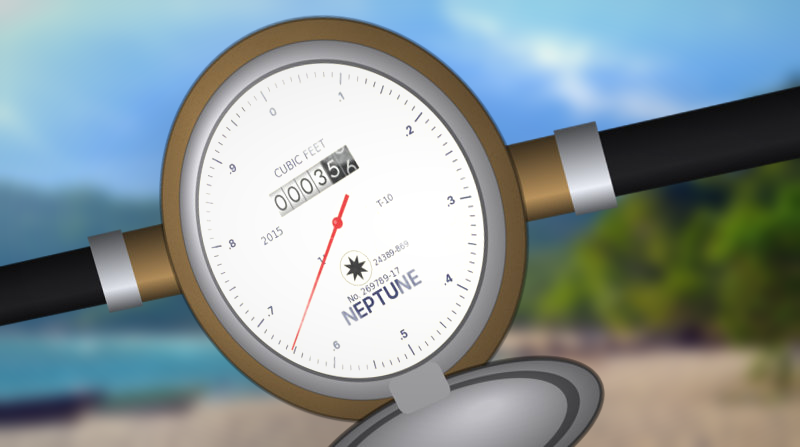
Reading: 355.65 ft³
